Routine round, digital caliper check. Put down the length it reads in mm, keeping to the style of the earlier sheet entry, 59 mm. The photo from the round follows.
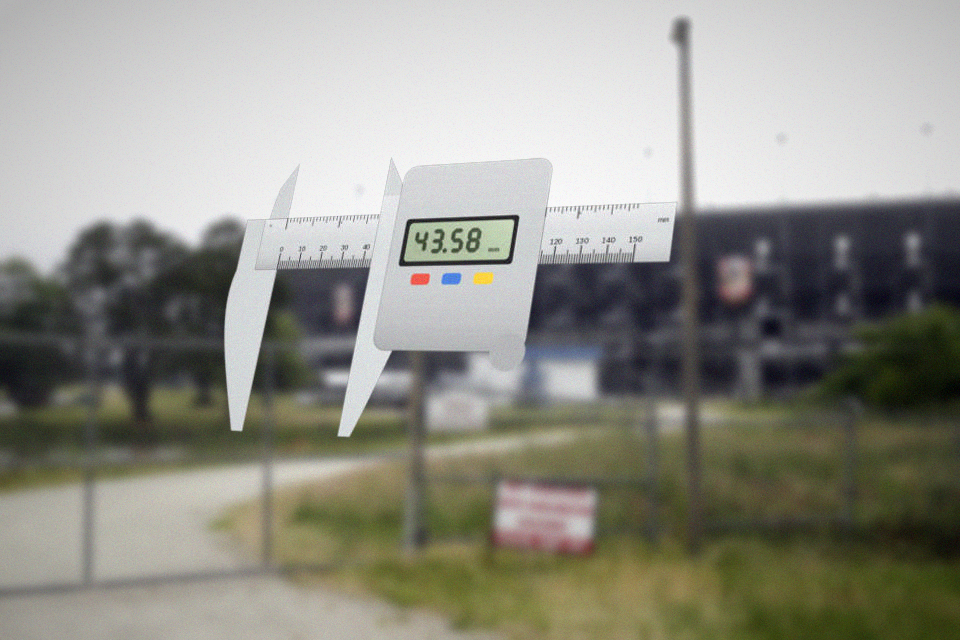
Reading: 43.58 mm
